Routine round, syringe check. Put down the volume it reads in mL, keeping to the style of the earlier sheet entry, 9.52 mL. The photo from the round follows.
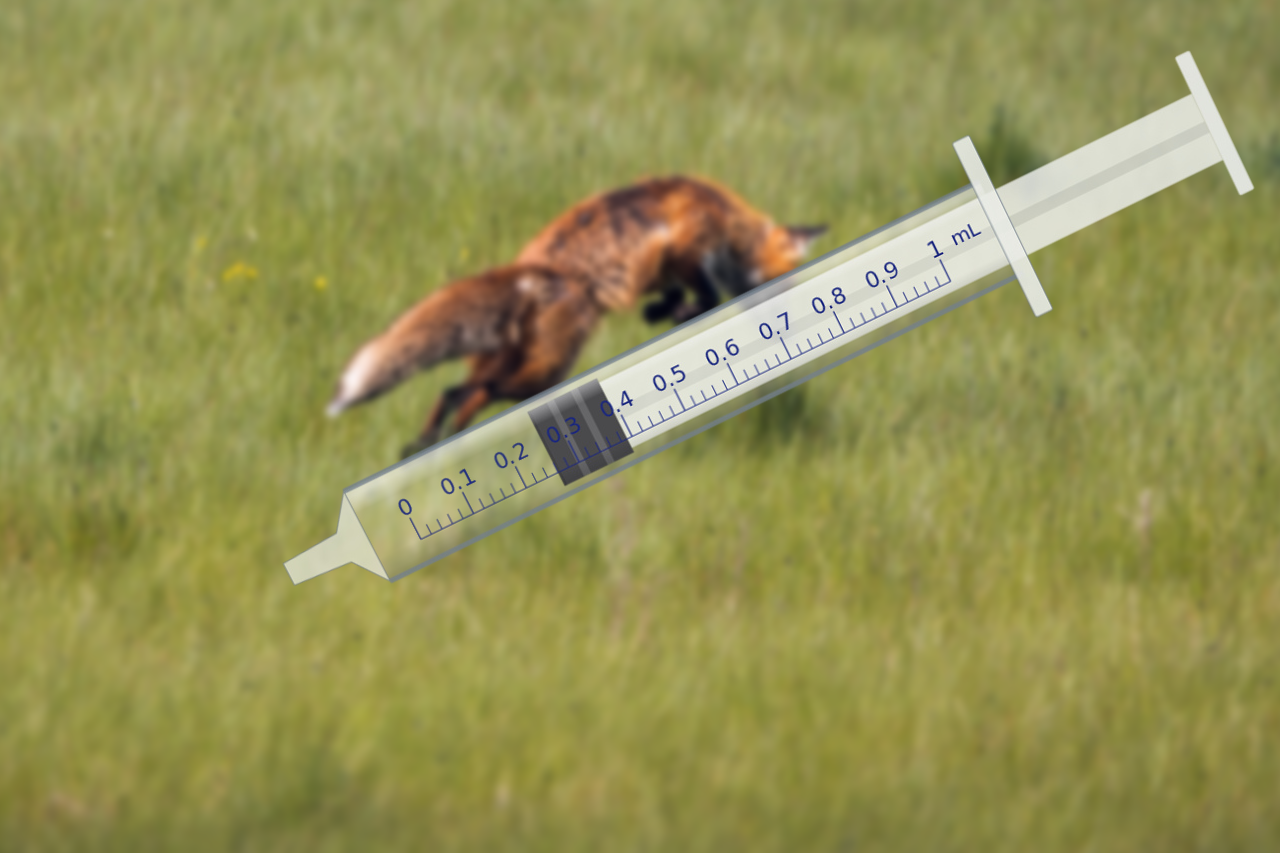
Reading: 0.26 mL
